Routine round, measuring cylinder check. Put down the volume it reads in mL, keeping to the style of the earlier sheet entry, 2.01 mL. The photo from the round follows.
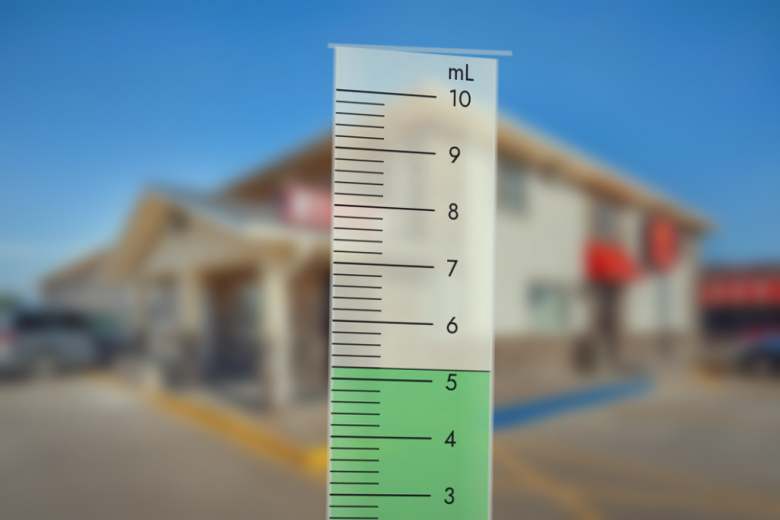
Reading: 5.2 mL
